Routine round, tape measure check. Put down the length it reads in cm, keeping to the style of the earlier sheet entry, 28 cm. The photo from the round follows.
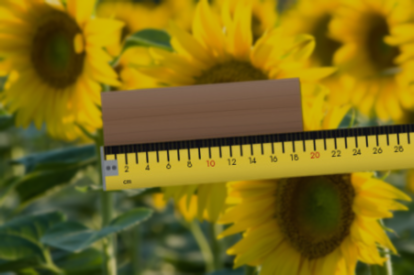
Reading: 19 cm
